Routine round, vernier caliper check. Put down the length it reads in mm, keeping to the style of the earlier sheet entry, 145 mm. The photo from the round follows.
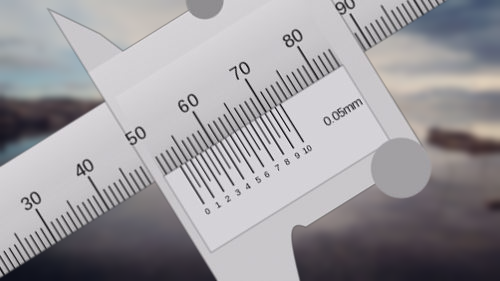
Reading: 53.6 mm
